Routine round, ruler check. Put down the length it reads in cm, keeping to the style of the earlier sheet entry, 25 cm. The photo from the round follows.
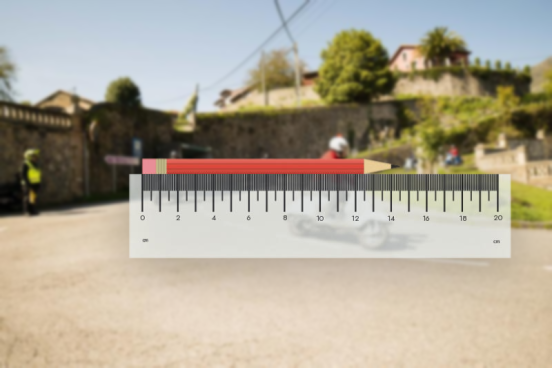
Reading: 14.5 cm
